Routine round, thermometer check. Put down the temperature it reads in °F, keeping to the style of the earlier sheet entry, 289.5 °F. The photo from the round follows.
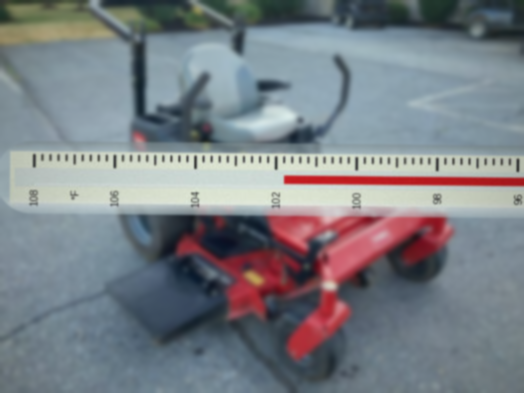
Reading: 101.8 °F
